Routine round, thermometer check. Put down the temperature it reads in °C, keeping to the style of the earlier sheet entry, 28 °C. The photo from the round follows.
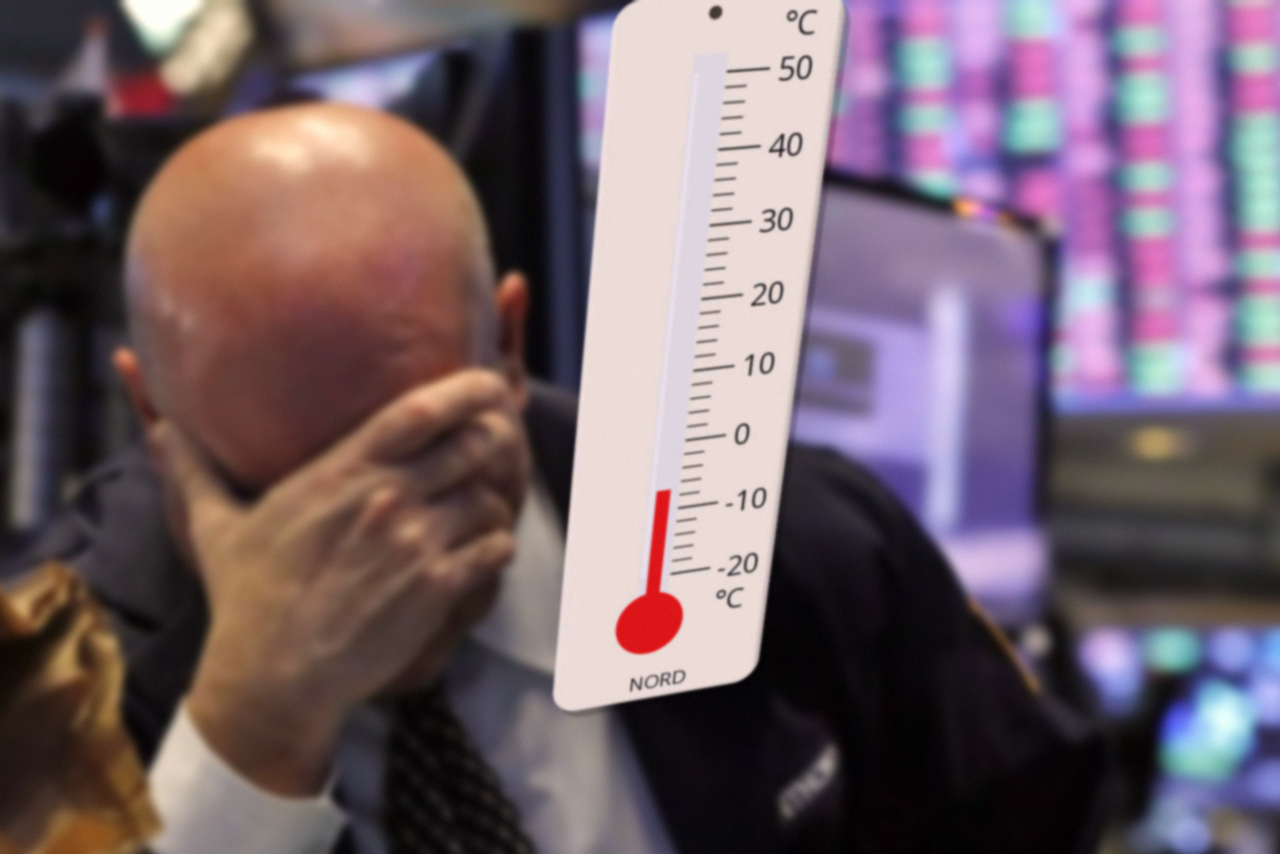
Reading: -7 °C
